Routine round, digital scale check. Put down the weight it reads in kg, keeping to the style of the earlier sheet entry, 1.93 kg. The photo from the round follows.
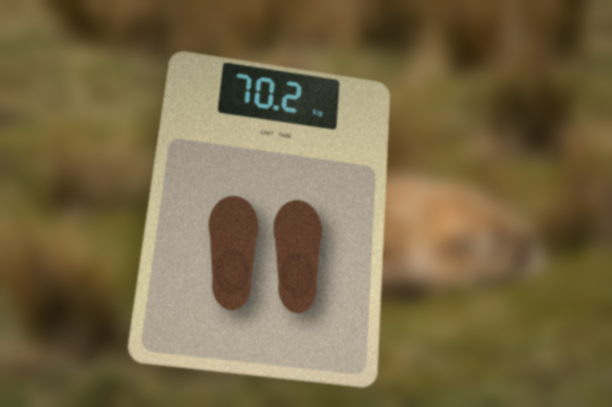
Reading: 70.2 kg
